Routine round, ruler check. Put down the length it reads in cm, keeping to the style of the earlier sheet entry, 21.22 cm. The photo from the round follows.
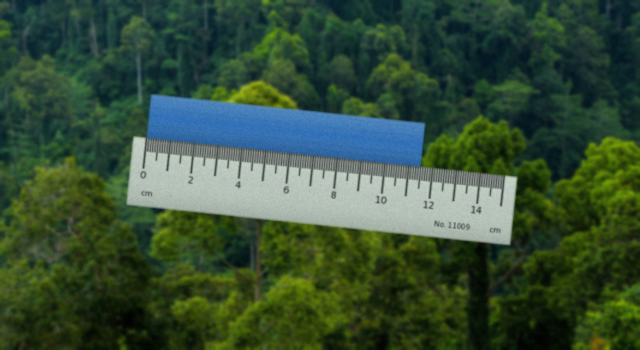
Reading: 11.5 cm
